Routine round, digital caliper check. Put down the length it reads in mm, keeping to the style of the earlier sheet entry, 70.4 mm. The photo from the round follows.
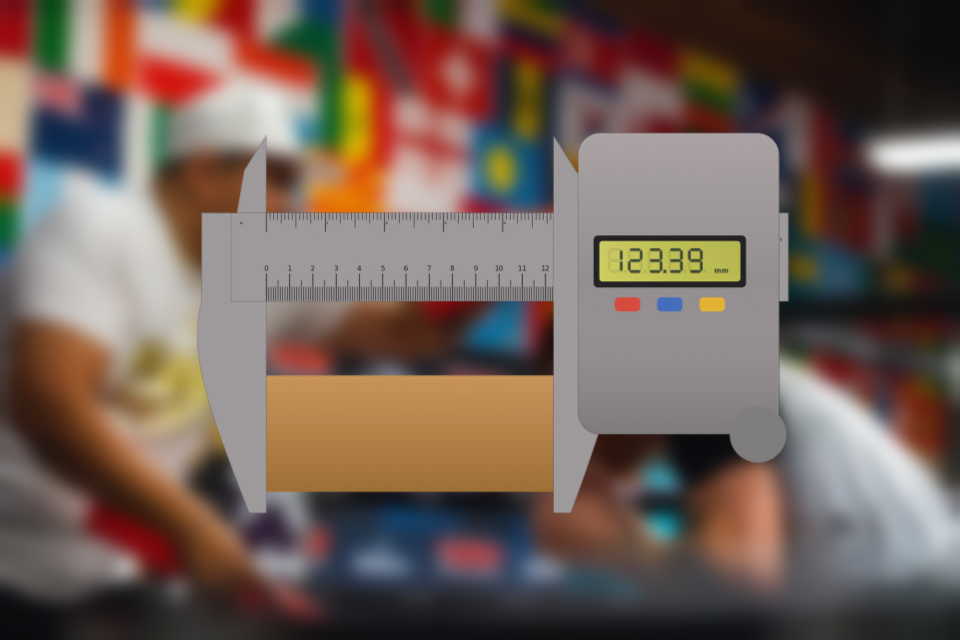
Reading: 123.39 mm
